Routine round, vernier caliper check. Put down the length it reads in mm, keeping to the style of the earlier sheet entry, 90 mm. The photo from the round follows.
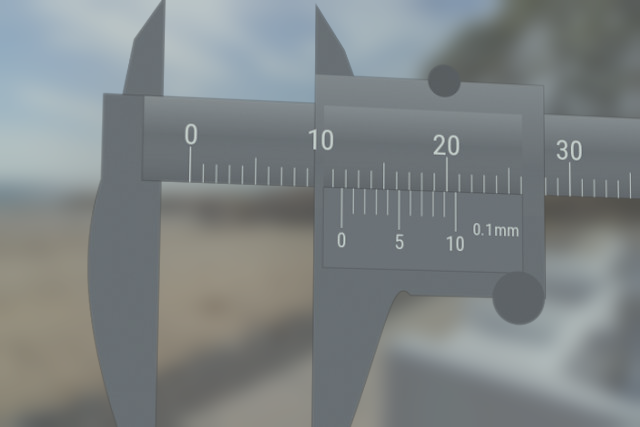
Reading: 11.7 mm
